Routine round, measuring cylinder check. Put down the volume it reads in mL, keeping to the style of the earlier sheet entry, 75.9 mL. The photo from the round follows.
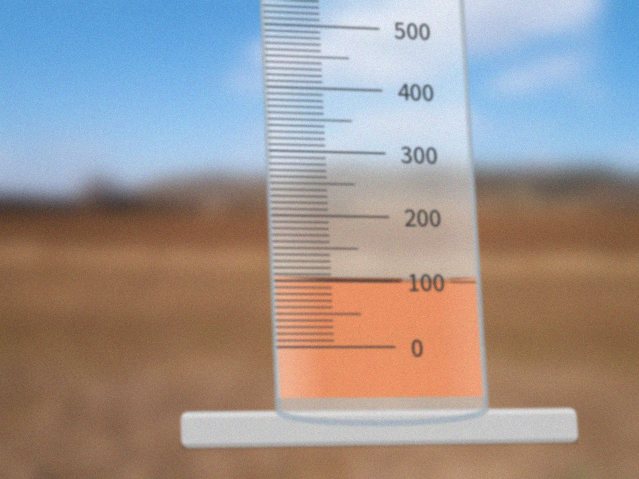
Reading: 100 mL
